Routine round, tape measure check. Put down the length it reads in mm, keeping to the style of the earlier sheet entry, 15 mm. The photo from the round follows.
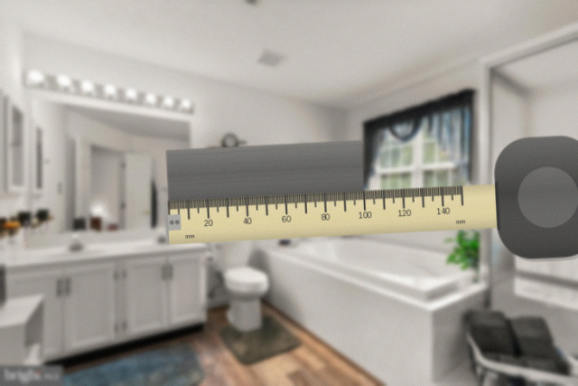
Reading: 100 mm
